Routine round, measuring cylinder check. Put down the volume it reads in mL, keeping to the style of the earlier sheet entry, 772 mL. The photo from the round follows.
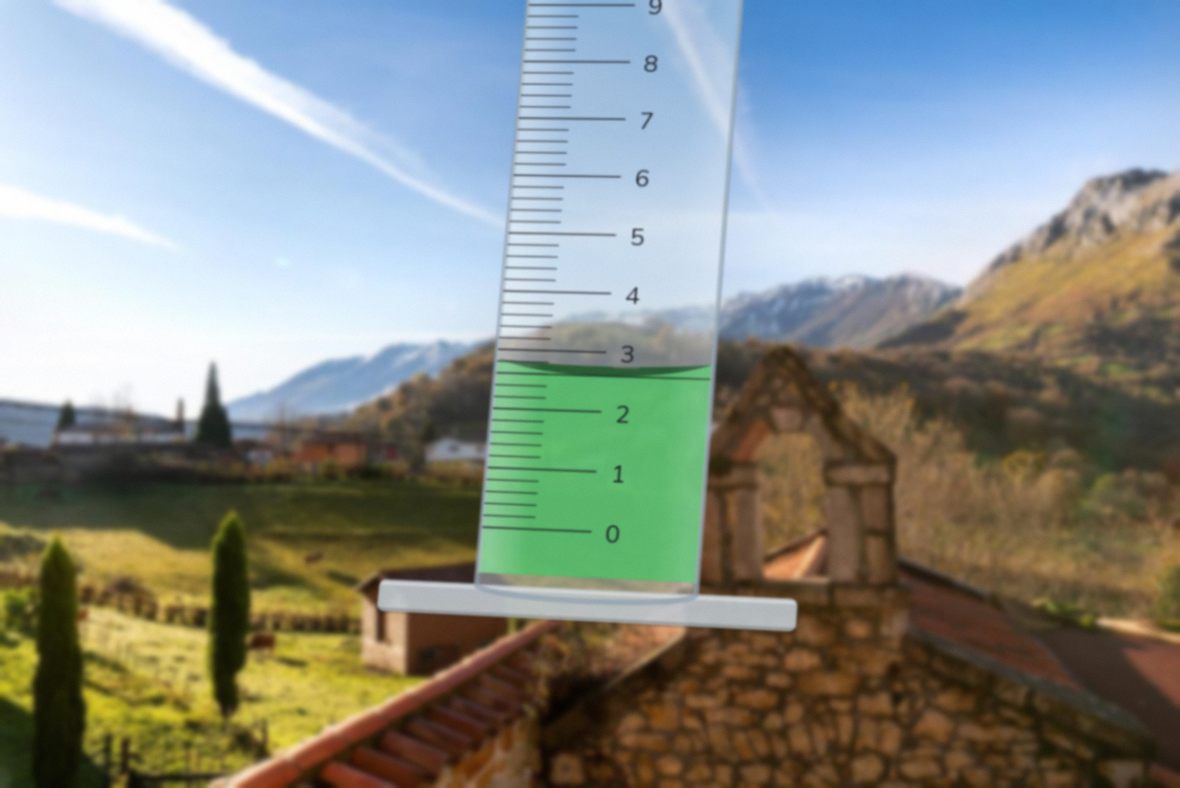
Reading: 2.6 mL
